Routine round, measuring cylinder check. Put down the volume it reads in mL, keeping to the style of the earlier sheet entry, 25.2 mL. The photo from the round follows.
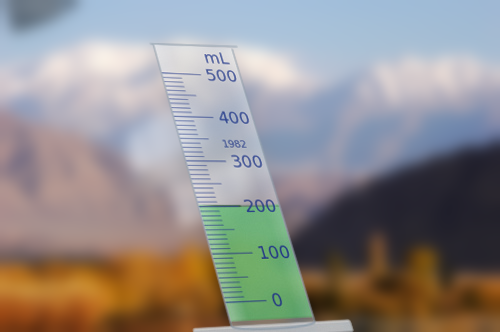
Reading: 200 mL
